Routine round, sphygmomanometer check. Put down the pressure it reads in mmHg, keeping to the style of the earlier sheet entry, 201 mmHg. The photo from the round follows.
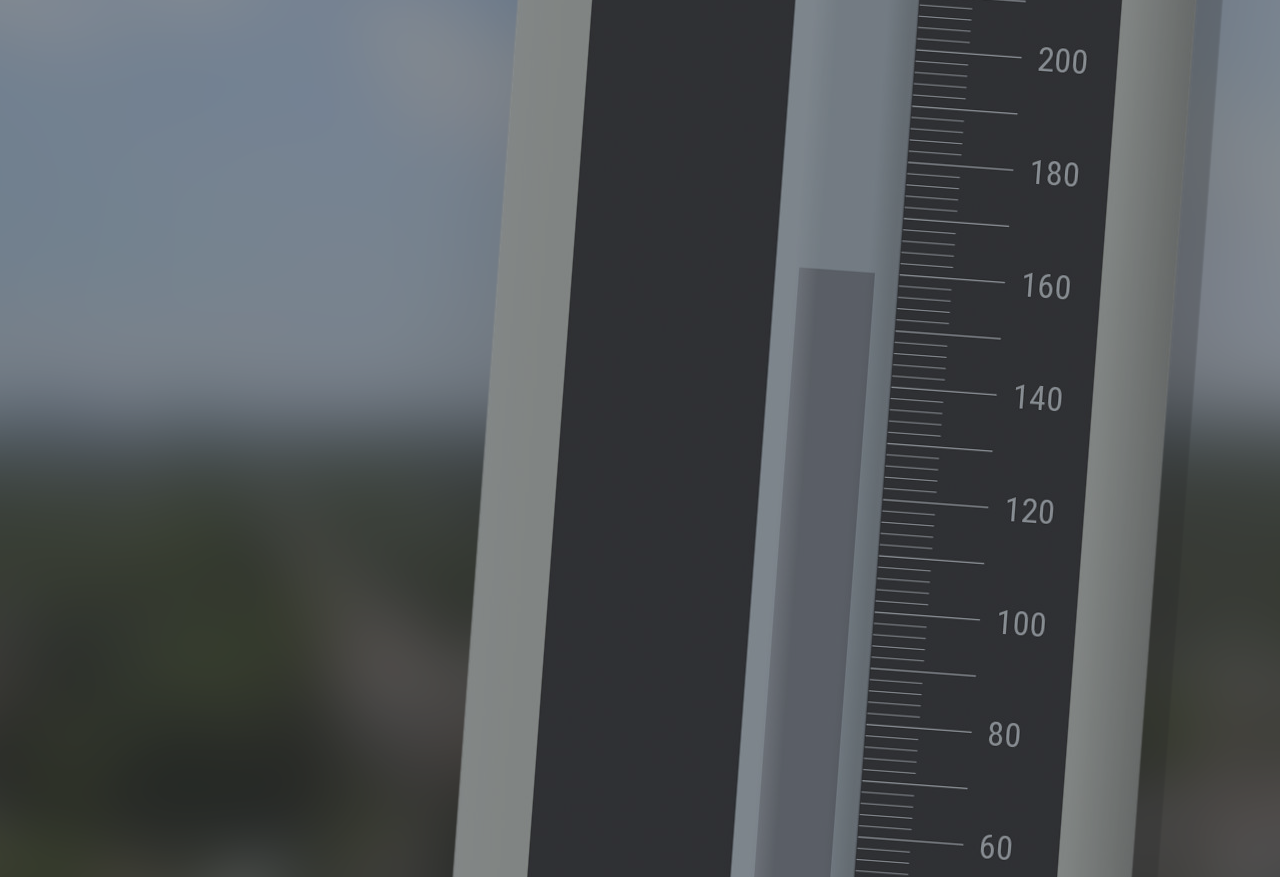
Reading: 160 mmHg
